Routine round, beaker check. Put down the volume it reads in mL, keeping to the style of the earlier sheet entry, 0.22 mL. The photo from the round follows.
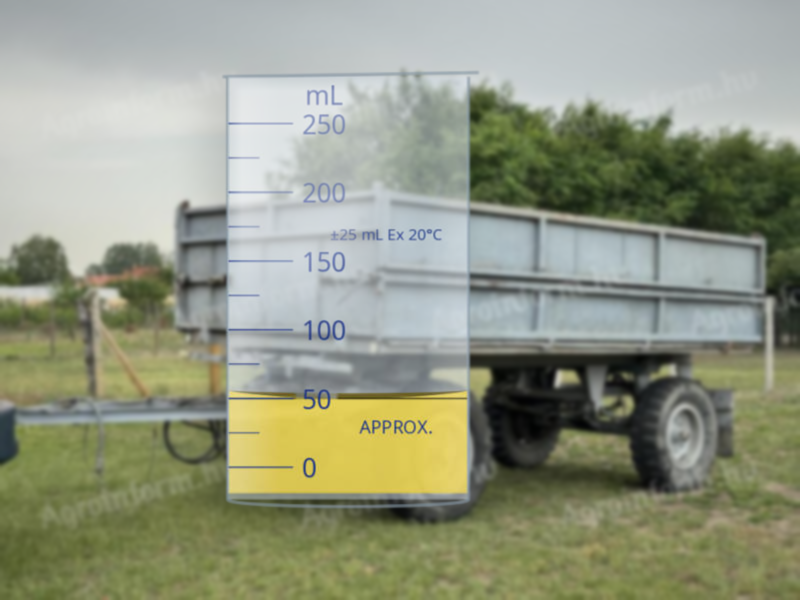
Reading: 50 mL
